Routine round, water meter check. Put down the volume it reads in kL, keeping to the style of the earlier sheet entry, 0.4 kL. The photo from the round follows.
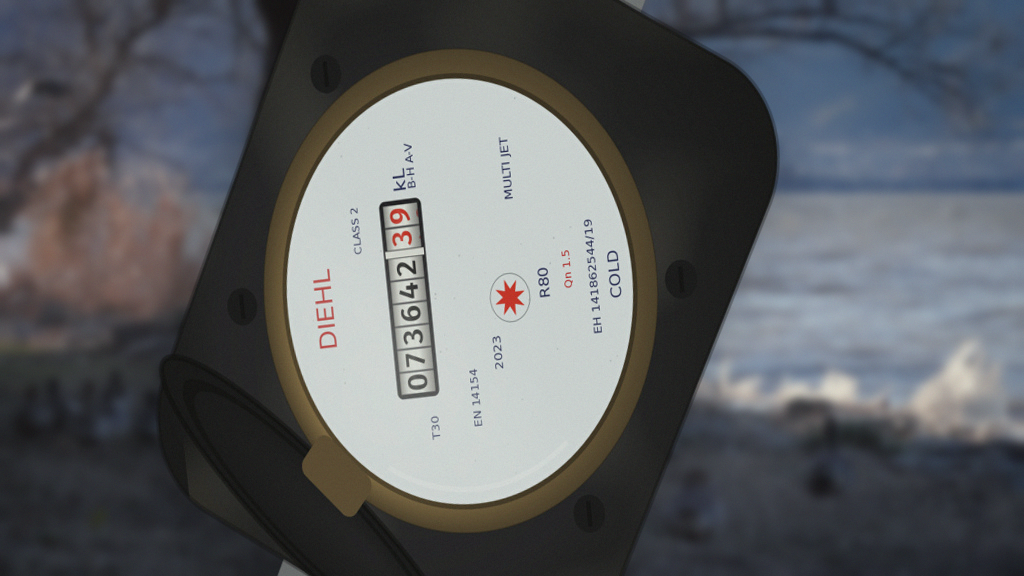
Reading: 73642.39 kL
